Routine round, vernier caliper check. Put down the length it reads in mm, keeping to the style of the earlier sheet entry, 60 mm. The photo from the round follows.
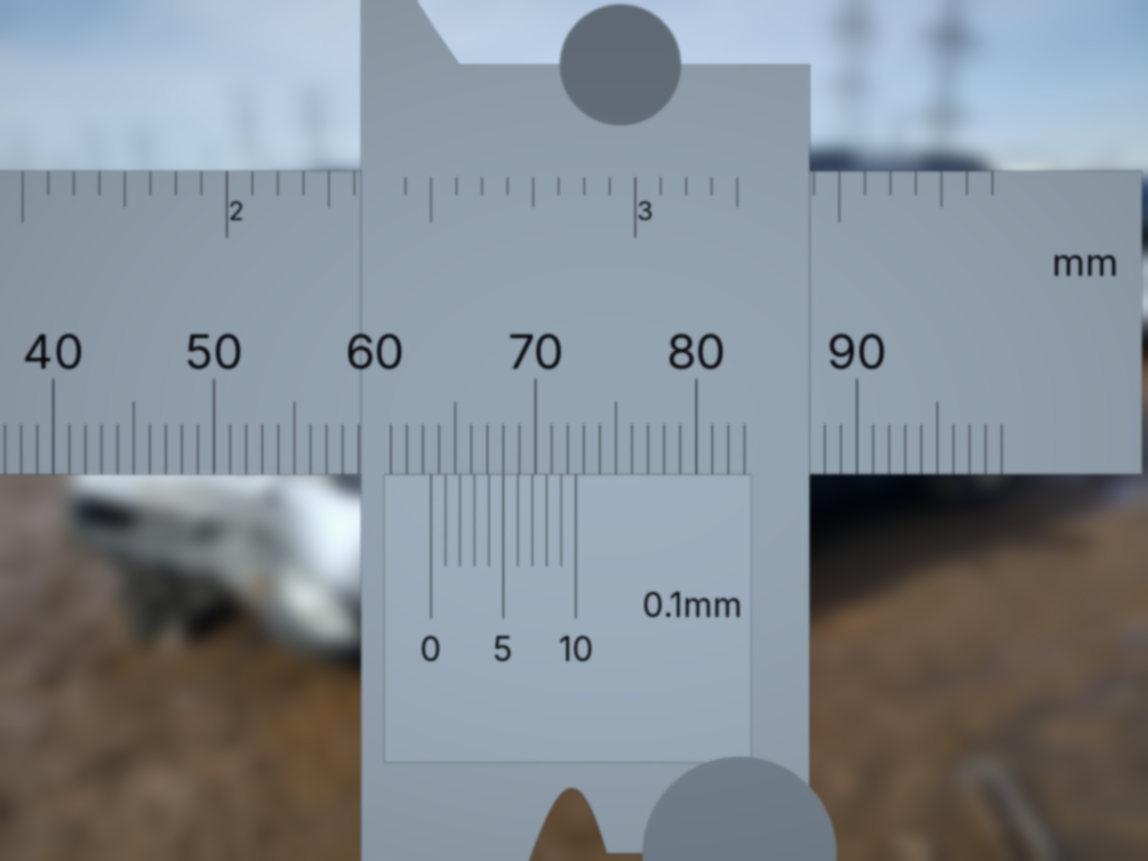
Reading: 63.5 mm
